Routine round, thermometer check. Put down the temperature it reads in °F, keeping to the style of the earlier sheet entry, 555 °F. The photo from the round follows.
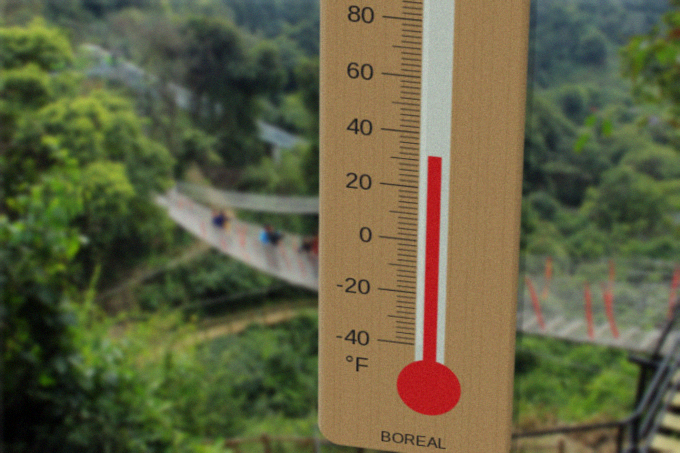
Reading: 32 °F
